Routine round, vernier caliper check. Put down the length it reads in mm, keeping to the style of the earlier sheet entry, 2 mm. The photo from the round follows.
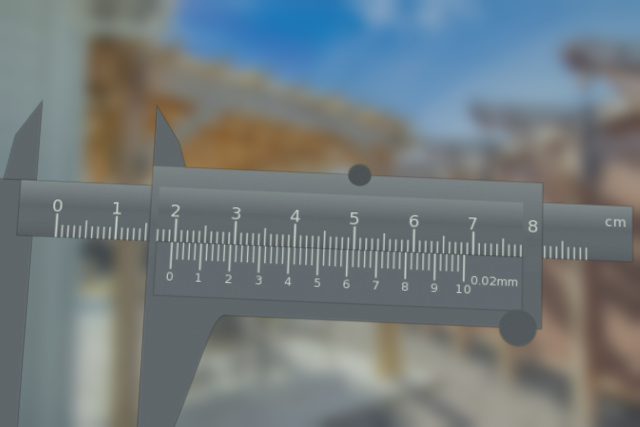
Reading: 19.5 mm
